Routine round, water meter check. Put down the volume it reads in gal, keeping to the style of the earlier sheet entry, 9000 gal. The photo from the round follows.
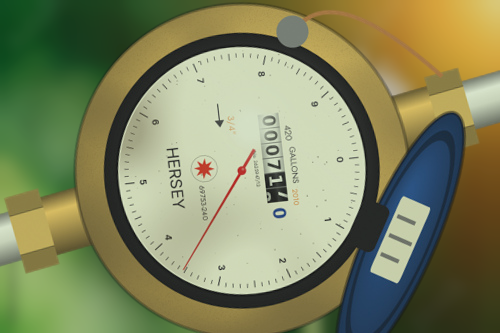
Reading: 7173.5 gal
